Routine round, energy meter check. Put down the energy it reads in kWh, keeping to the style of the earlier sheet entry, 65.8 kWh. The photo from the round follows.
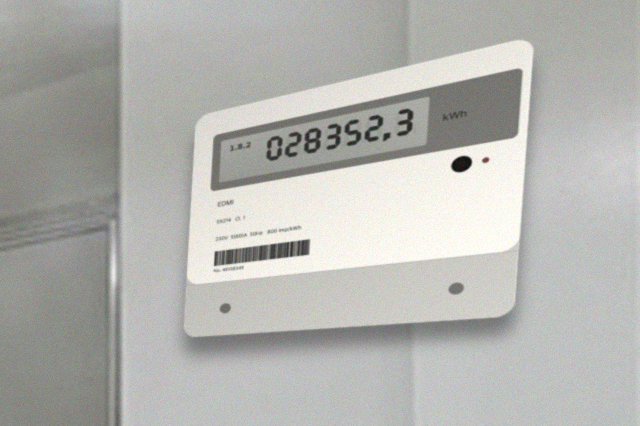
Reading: 28352.3 kWh
